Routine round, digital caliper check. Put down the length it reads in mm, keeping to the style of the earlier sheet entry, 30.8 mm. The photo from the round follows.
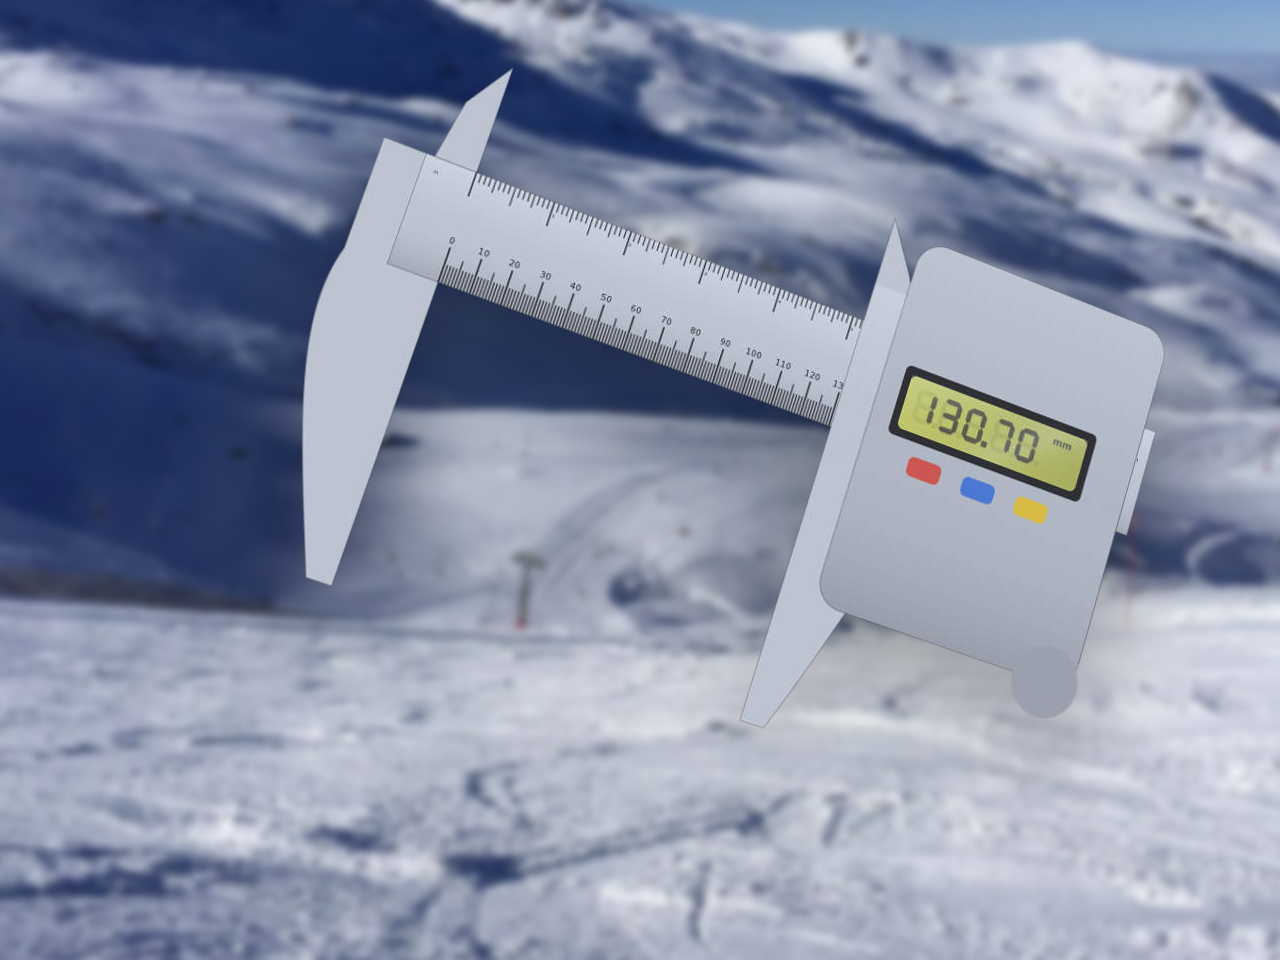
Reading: 130.70 mm
